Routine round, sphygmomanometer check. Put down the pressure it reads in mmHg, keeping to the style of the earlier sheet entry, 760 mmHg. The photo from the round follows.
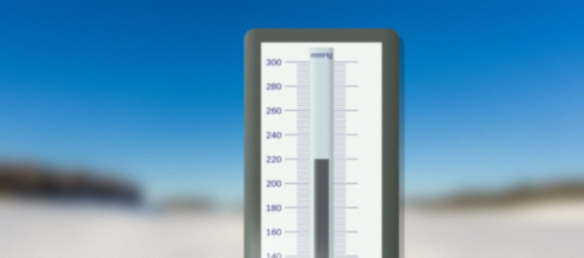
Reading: 220 mmHg
